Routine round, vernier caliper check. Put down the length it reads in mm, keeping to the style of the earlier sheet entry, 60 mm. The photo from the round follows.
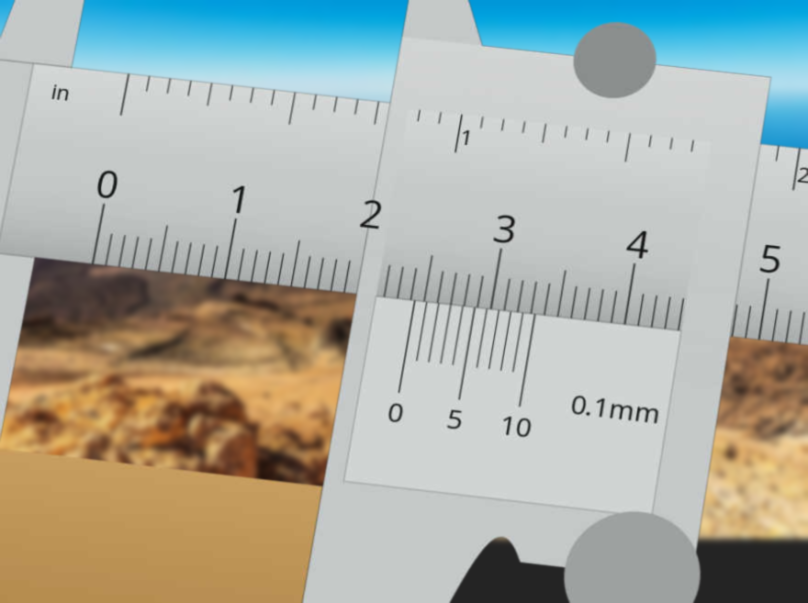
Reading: 24.3 mm
